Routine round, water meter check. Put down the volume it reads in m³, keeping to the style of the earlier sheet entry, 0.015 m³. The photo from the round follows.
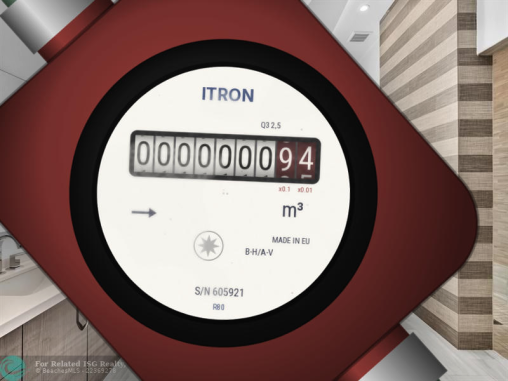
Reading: 0.94 m³
